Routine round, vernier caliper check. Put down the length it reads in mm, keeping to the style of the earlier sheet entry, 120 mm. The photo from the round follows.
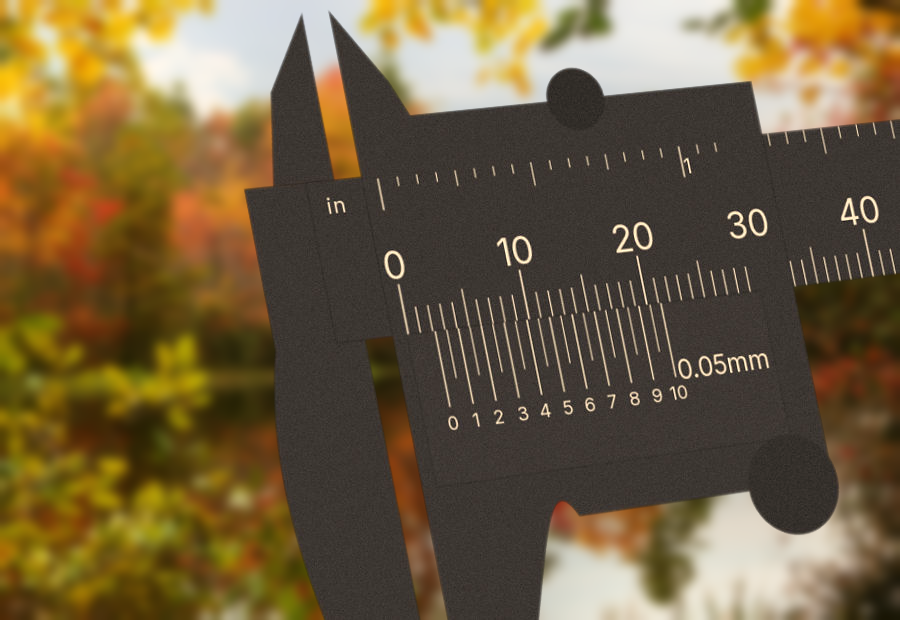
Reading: 2.2 mm
